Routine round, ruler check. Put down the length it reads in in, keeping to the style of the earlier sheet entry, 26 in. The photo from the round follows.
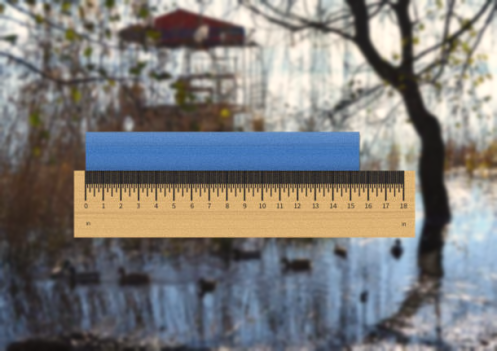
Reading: 15.5 in
